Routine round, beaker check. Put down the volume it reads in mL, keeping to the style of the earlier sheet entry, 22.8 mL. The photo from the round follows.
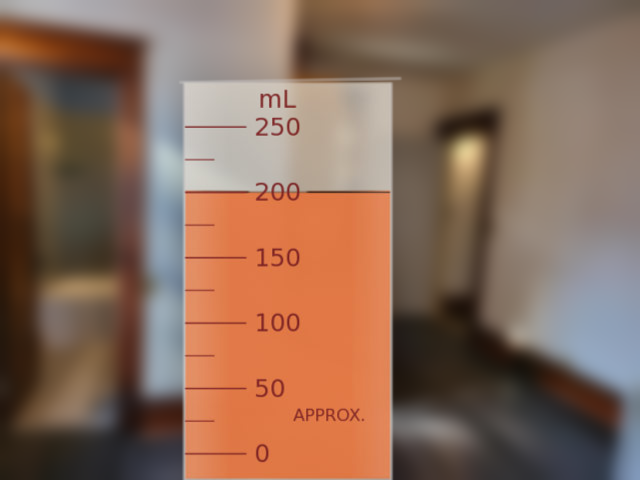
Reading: 200 mL
